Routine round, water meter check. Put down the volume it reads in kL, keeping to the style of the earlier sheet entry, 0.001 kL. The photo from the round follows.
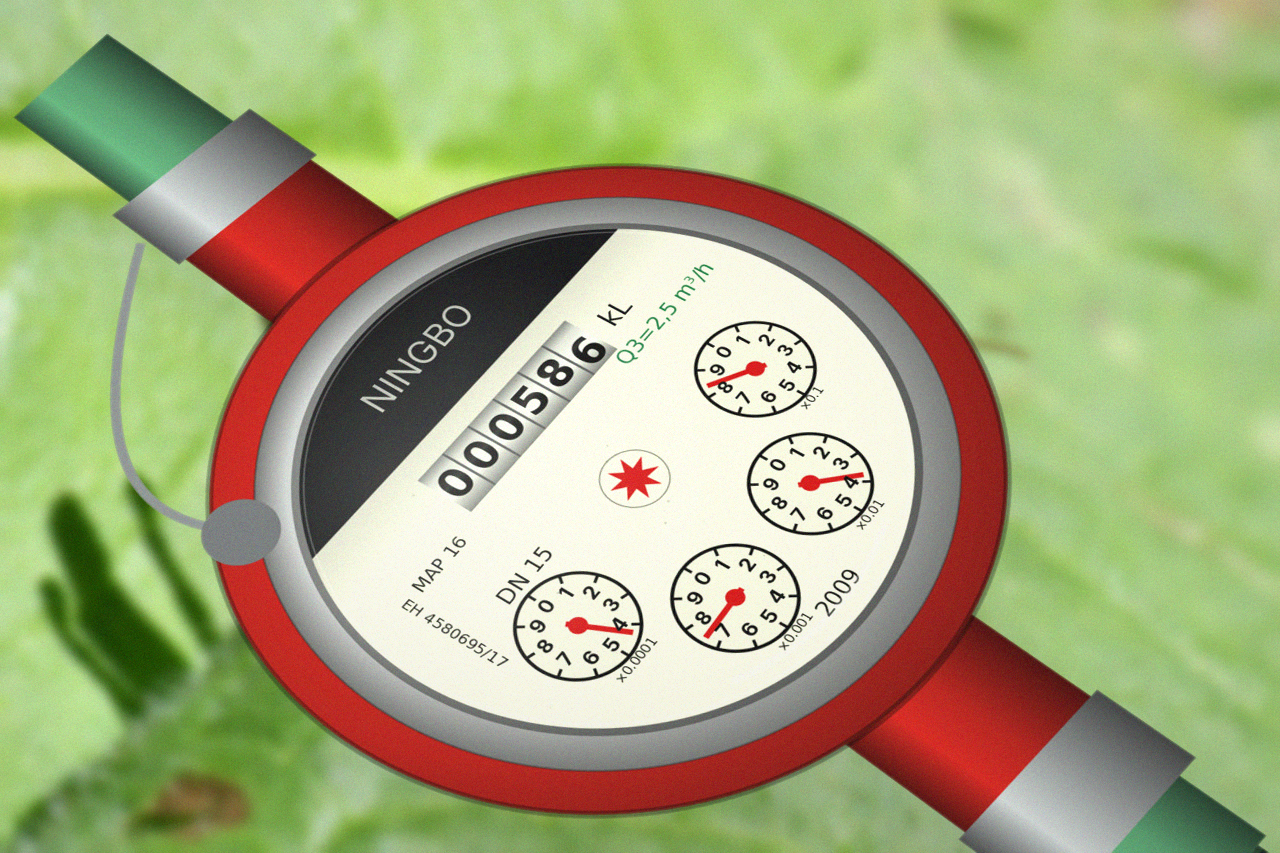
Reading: 585.8374 kL
